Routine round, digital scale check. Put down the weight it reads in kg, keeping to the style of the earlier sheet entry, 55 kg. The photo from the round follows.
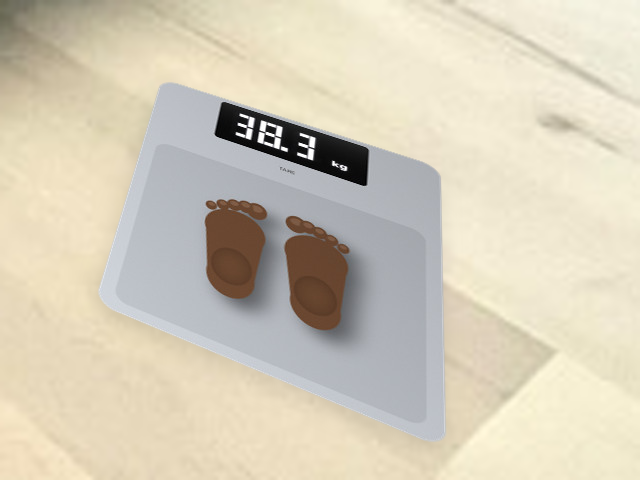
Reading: 38.3 kg
